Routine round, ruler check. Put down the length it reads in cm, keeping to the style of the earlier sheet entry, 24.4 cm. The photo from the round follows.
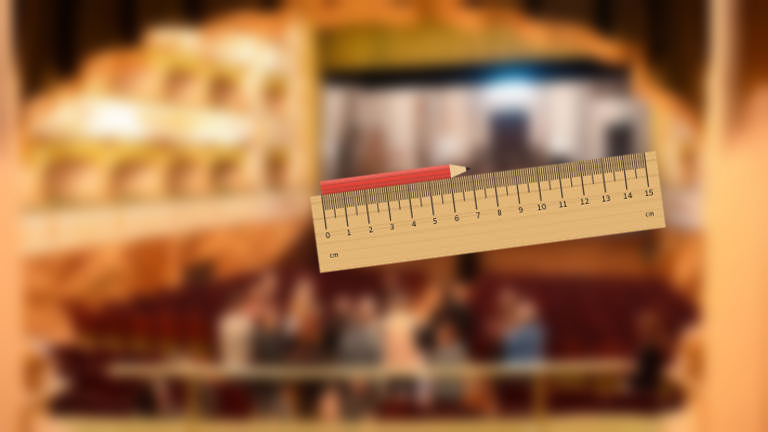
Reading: 7 cm
